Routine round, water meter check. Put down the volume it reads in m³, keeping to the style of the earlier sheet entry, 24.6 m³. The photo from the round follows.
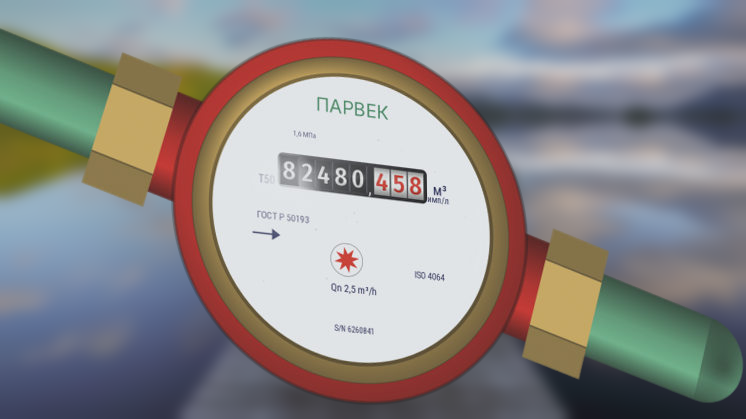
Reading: 82480.458 m³
